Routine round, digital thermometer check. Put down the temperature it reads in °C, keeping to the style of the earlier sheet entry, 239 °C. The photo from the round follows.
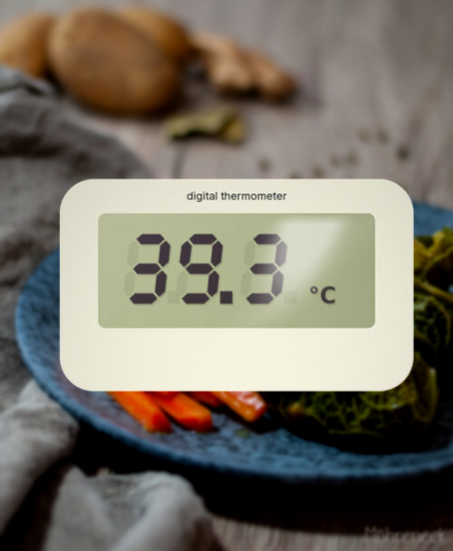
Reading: 39.3 °C
